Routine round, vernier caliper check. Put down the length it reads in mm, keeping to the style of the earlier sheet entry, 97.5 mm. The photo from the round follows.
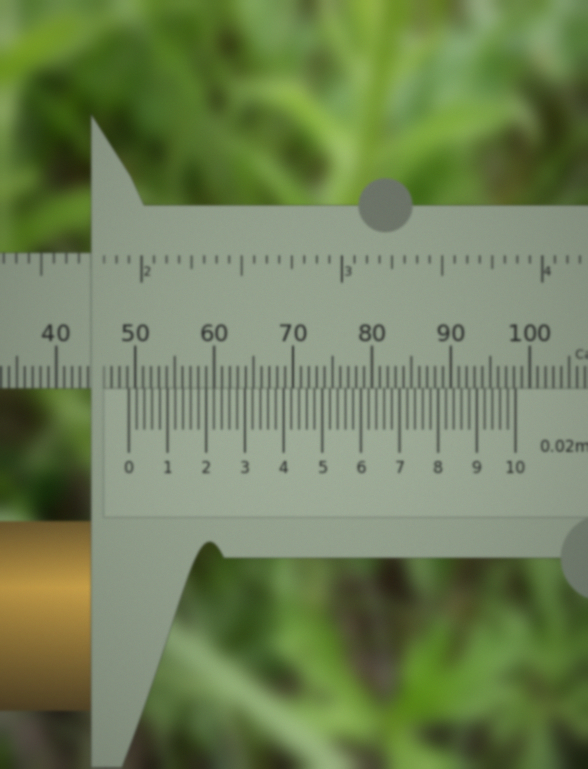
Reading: 49.2 mm
